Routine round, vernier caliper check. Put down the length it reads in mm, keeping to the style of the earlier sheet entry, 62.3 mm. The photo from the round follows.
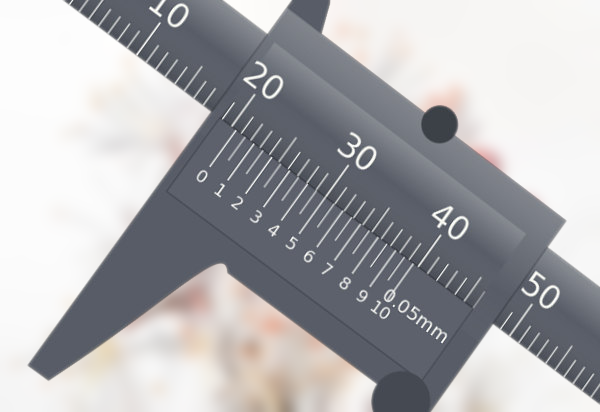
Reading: 20.5 mm
